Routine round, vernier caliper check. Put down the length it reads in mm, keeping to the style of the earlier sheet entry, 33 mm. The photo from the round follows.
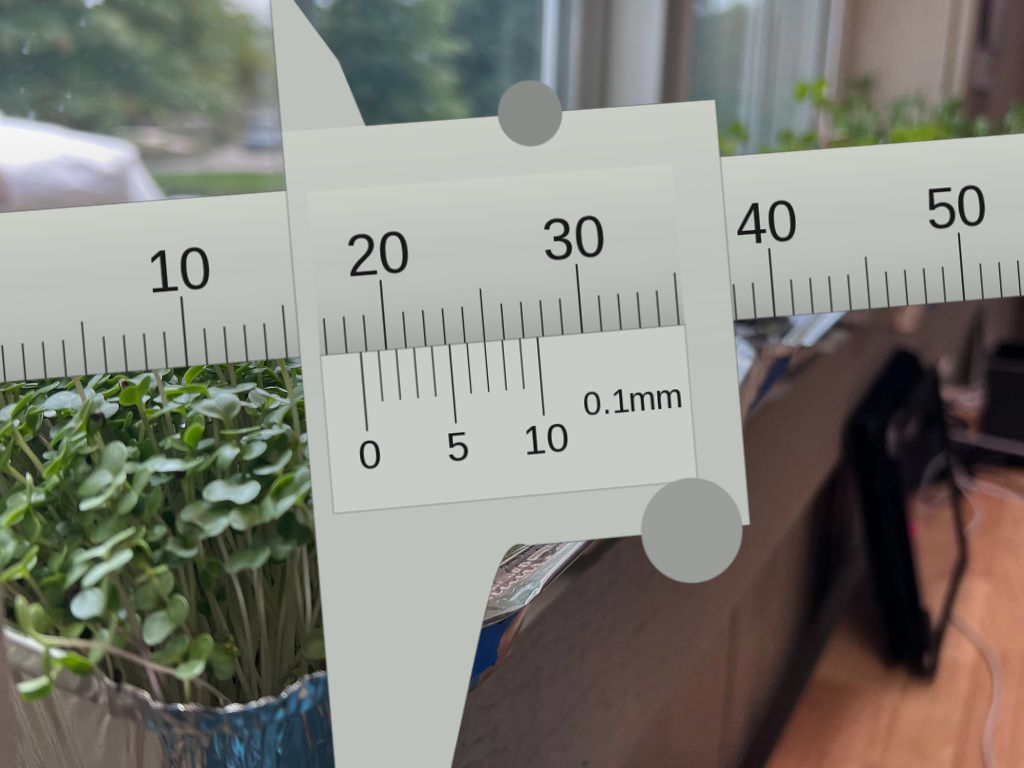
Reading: 18.7 mm
